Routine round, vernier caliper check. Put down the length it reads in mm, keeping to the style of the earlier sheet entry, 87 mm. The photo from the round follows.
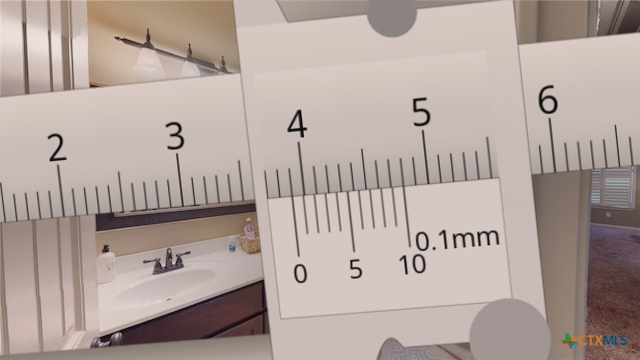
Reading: 39.0 mm
